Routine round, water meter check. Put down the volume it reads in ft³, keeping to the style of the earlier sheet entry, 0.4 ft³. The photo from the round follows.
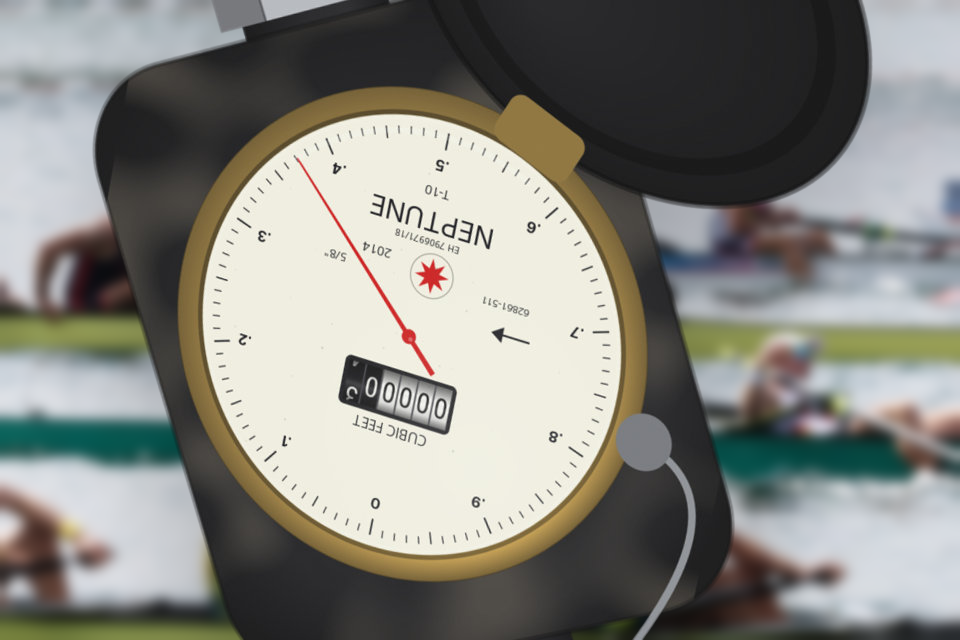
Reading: 3.37 ft³
